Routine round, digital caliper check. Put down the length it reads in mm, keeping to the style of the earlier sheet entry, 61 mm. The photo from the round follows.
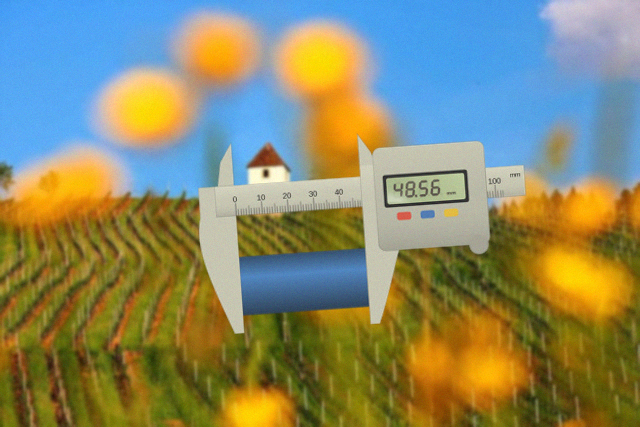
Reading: 48.56 mm
